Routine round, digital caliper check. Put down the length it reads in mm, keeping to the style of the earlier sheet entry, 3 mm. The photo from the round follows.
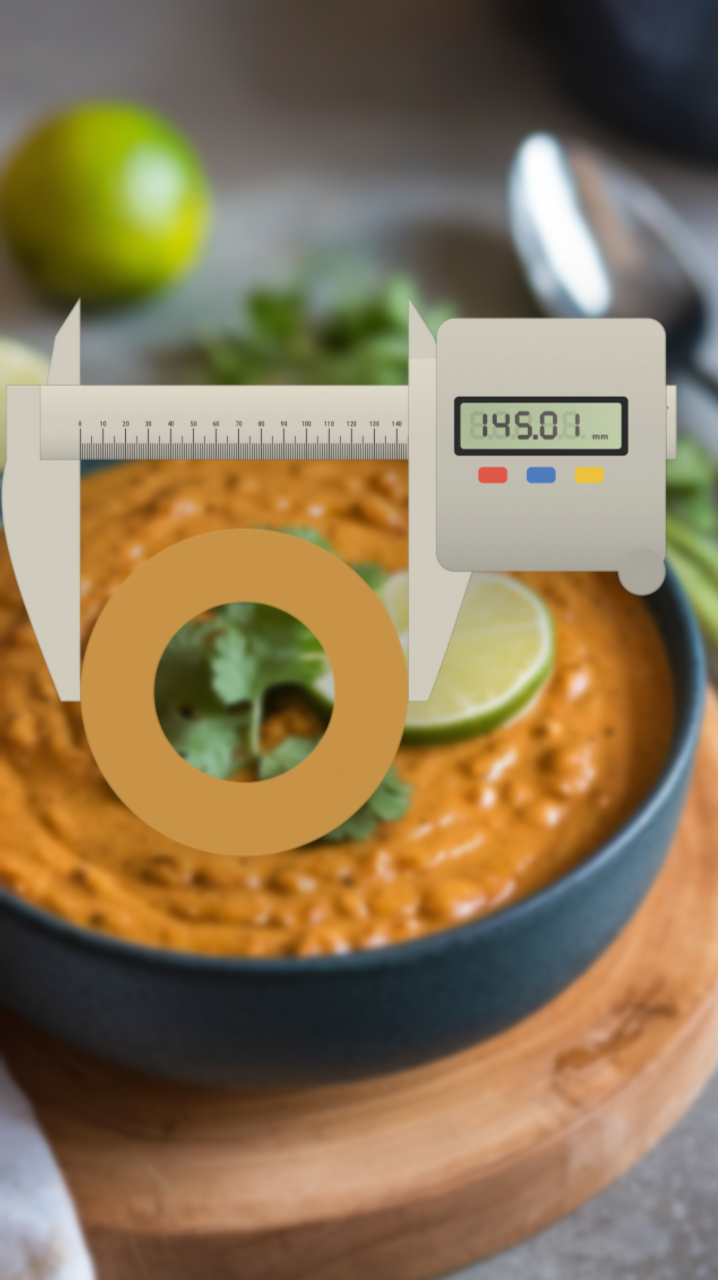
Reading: 145.01 mm
